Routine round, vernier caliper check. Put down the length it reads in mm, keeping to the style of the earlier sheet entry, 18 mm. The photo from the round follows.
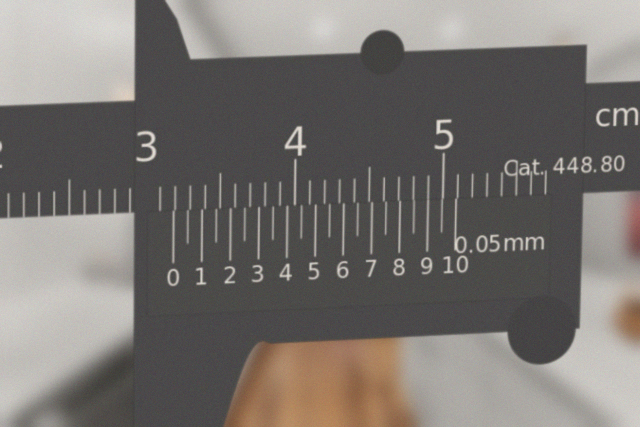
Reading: 31.9 mm
